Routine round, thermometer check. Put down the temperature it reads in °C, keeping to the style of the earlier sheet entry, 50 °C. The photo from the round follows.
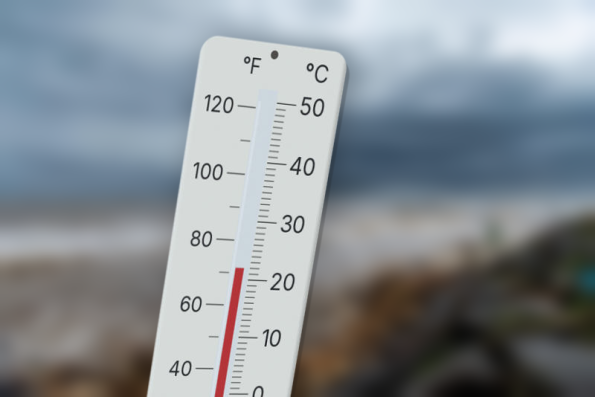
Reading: 22 °C
